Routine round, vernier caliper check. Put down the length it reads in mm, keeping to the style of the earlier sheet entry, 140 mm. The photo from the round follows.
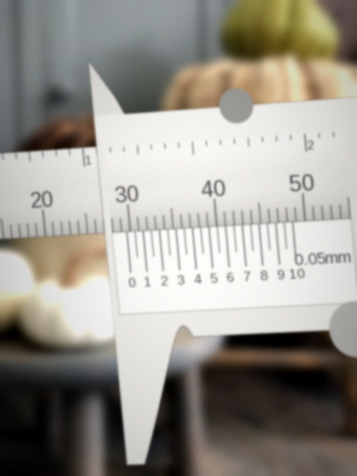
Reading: 29.6 mm
